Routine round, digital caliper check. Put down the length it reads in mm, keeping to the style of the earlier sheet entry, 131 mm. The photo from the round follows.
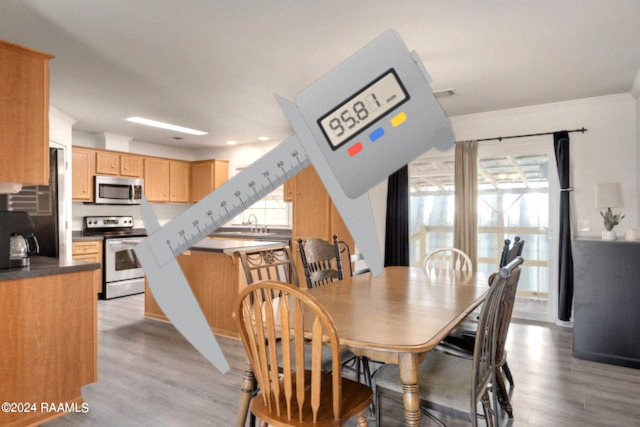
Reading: 95.81 mm
